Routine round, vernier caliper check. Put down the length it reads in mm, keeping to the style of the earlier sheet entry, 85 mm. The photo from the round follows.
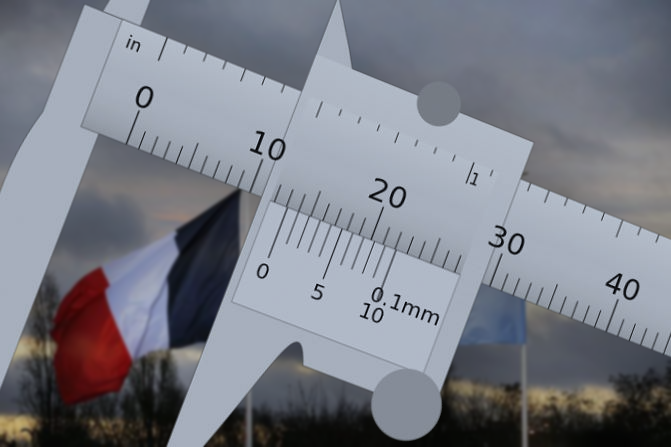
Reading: 13.1 mm
